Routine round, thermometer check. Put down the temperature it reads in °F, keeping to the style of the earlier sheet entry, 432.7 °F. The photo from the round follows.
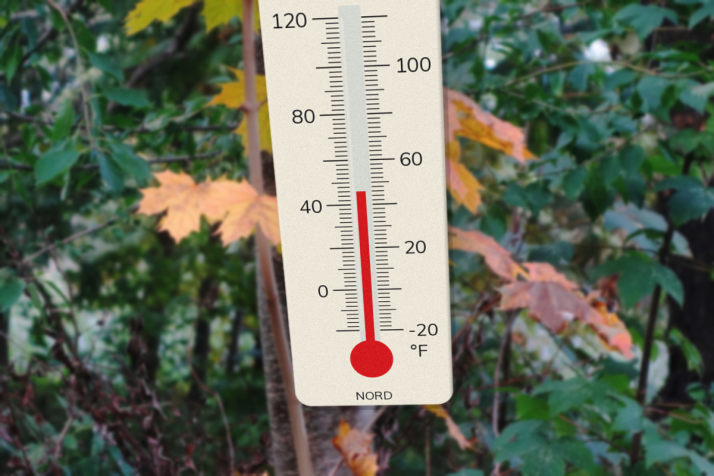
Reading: 46 °F
